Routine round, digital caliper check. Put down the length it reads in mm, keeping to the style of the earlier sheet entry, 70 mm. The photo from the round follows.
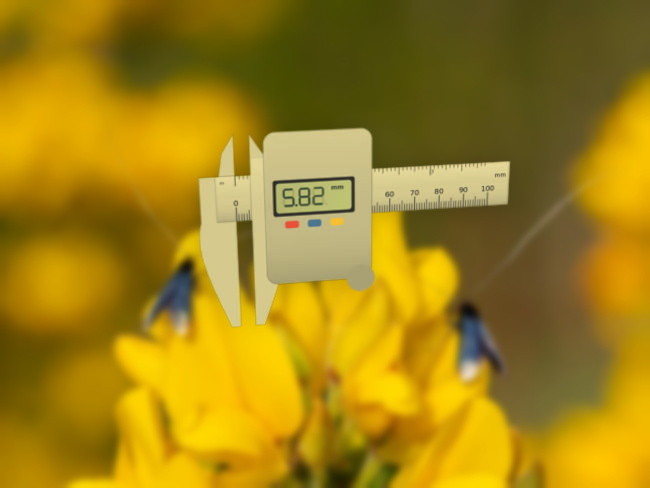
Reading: 5.82 mm
